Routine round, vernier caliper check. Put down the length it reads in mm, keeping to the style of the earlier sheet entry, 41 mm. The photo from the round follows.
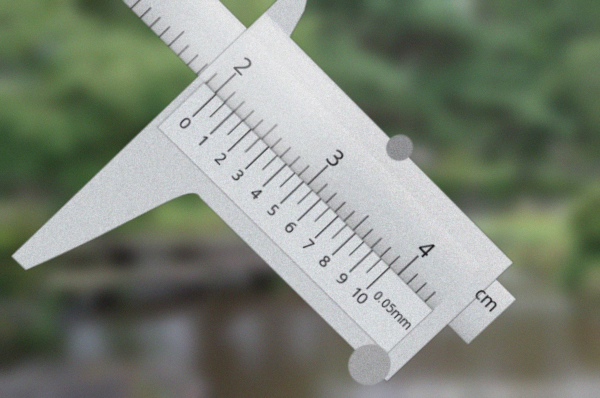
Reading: 20.1 mm
